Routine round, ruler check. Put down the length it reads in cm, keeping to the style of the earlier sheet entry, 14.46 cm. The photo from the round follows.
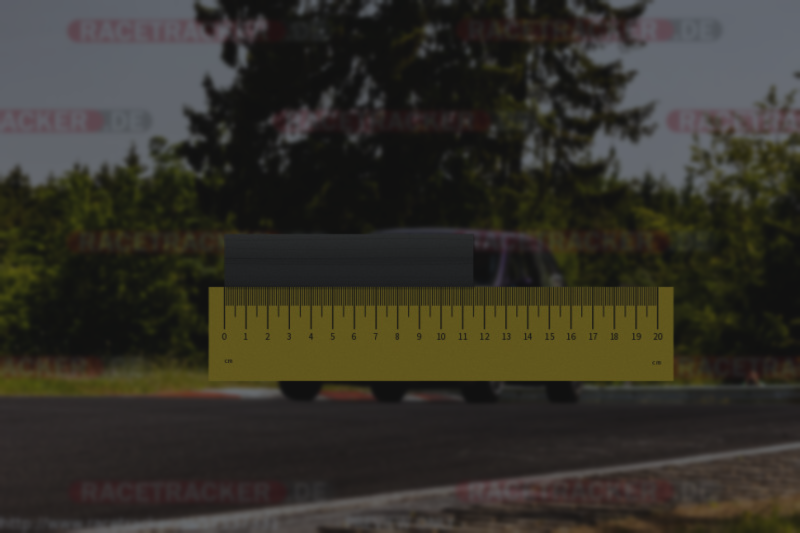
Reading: 11.5 cm
